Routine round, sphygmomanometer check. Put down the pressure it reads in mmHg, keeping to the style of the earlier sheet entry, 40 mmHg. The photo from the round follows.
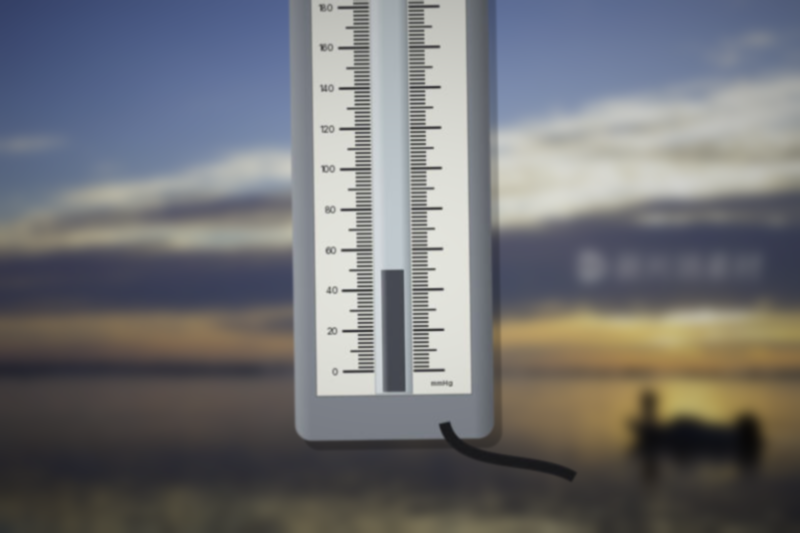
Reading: 50 mmHg
